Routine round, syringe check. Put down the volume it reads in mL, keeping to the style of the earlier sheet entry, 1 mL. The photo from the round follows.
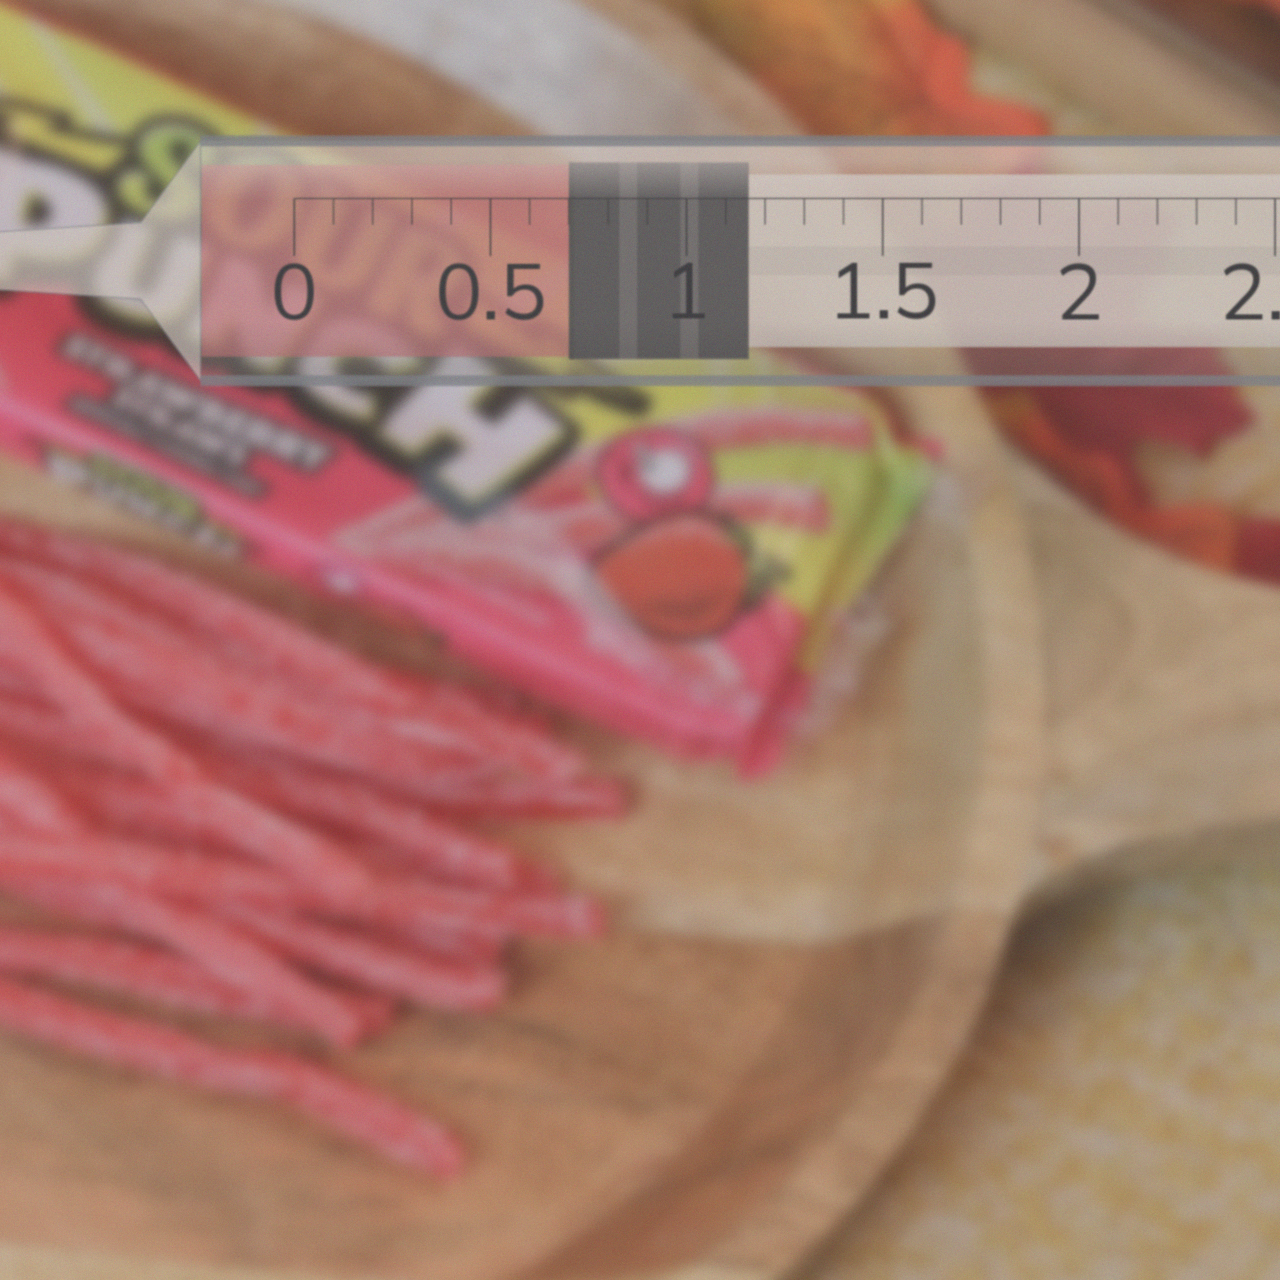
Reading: 0.7 mL
